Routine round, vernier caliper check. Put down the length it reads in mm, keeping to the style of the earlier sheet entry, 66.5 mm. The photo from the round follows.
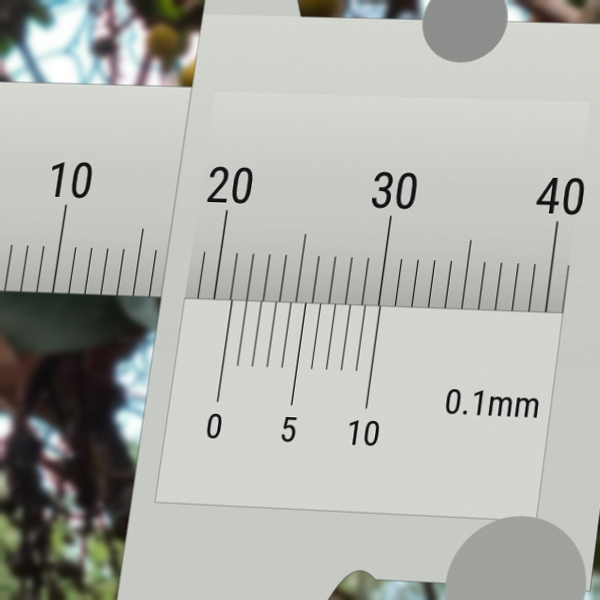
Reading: 21.1 mm
